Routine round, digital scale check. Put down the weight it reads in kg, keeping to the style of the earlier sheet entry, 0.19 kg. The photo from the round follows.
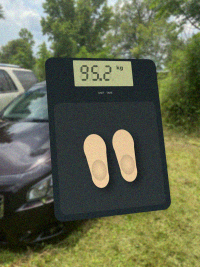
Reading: 95.2 kg
